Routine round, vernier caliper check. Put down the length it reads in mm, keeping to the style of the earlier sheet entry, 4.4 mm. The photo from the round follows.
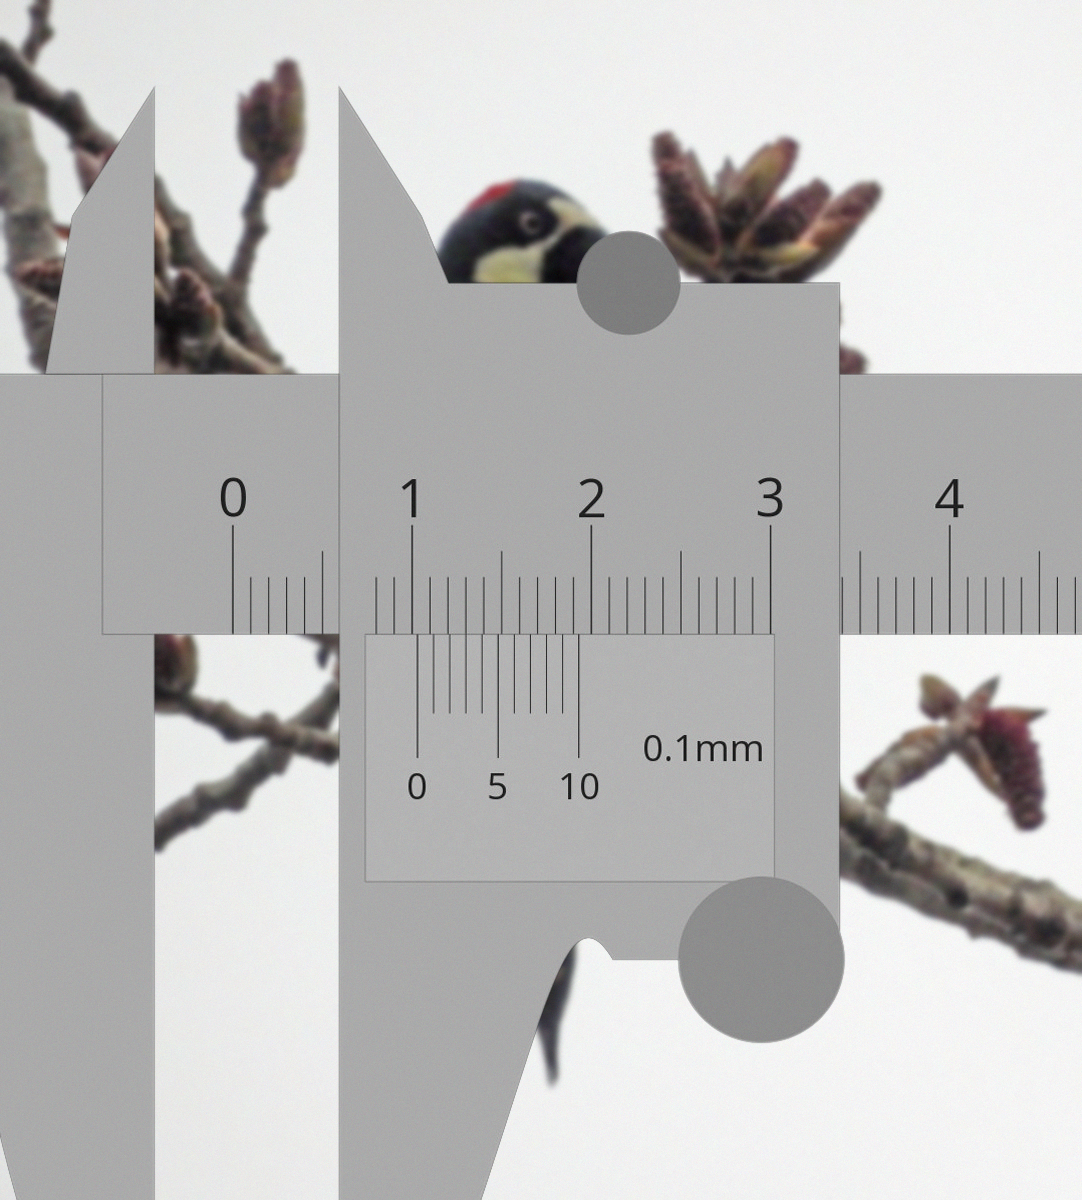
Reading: 10.3 mm
